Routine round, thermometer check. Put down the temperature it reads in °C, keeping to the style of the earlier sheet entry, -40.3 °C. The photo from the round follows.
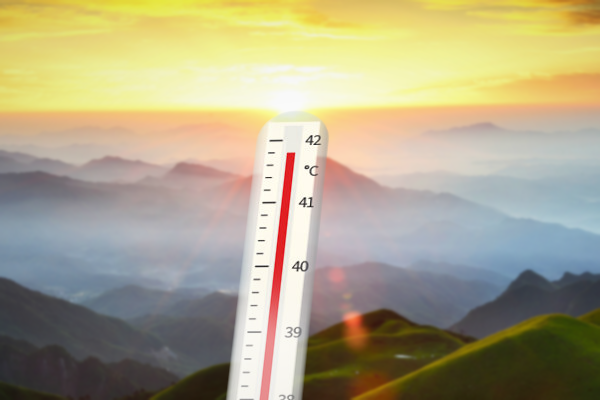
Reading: 41.8 °C
